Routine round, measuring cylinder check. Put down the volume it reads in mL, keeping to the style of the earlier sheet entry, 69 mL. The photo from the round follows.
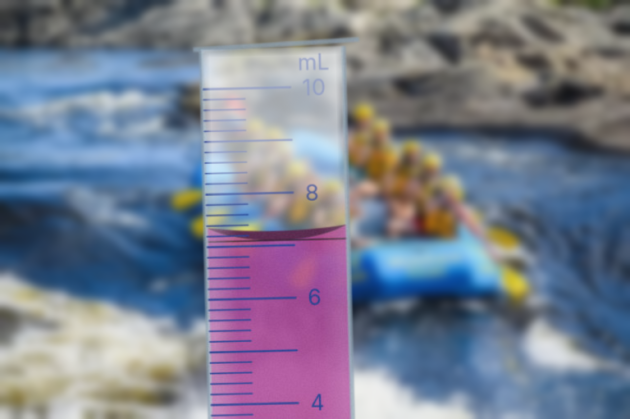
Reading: 7.1 mL
